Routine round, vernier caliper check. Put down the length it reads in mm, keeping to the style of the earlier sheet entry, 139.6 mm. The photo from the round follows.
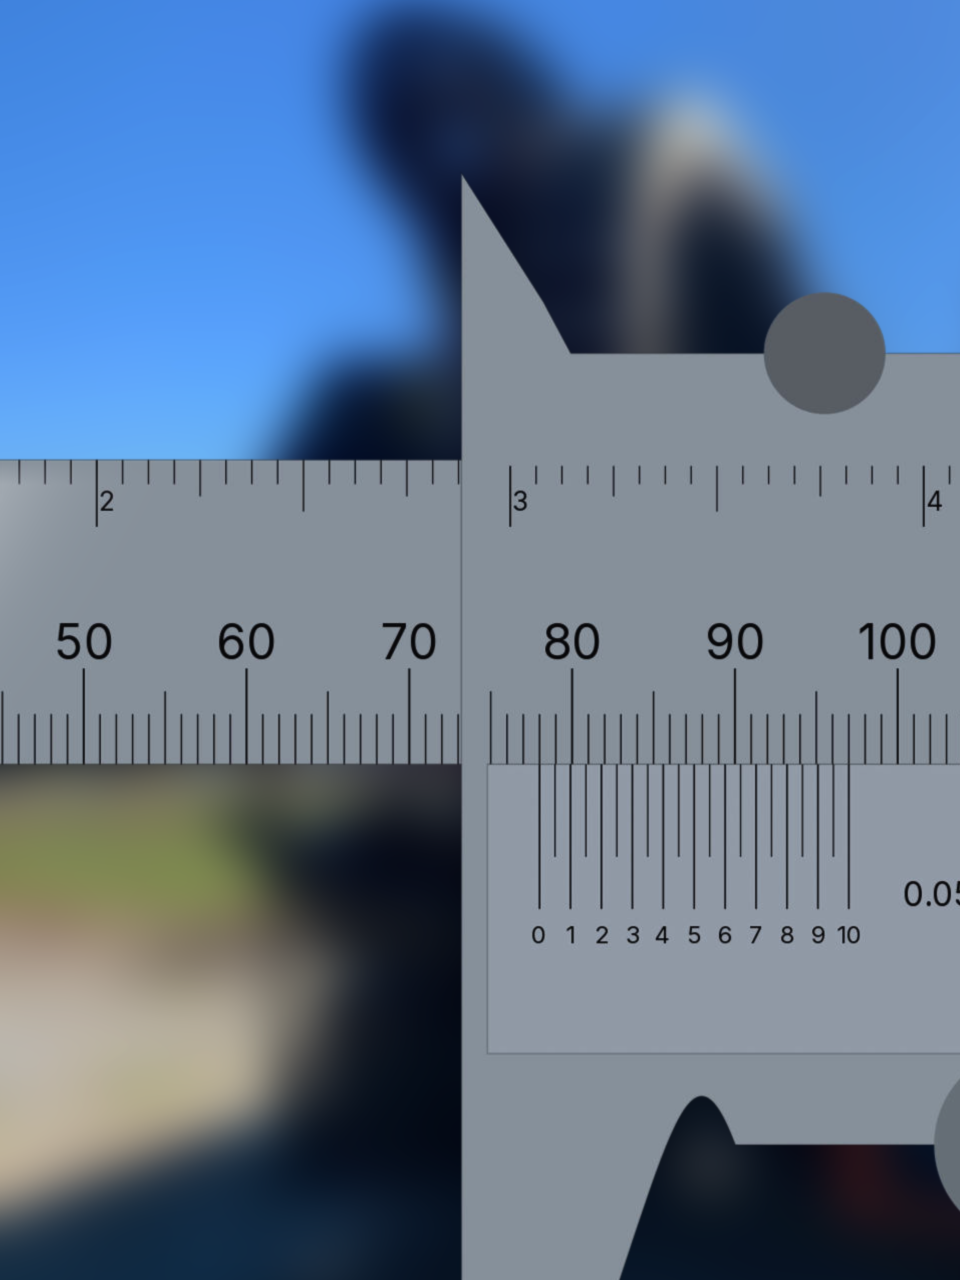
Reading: 78.0 mm
